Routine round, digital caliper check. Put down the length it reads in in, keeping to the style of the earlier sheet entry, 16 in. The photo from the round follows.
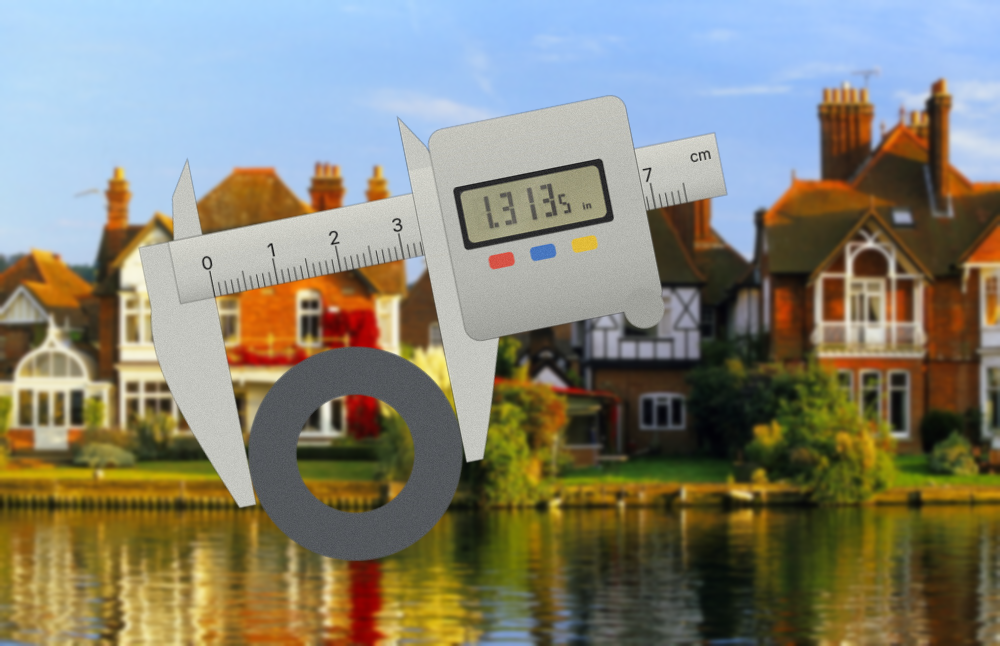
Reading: 1.3135 in
